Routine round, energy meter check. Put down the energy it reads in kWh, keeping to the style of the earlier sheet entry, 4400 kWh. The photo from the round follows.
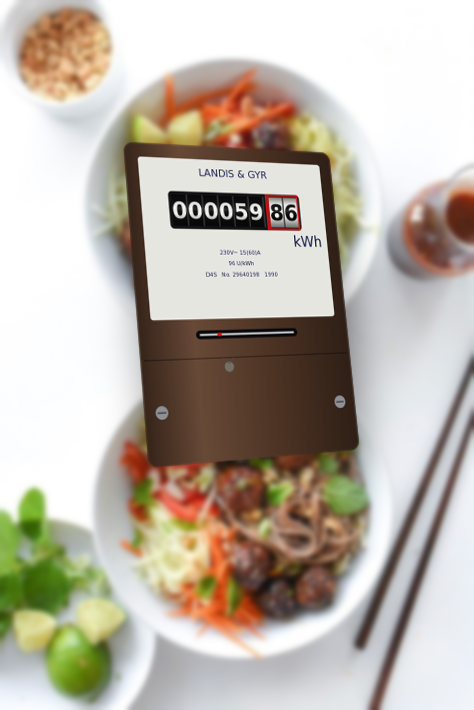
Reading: 59.86 kWh
